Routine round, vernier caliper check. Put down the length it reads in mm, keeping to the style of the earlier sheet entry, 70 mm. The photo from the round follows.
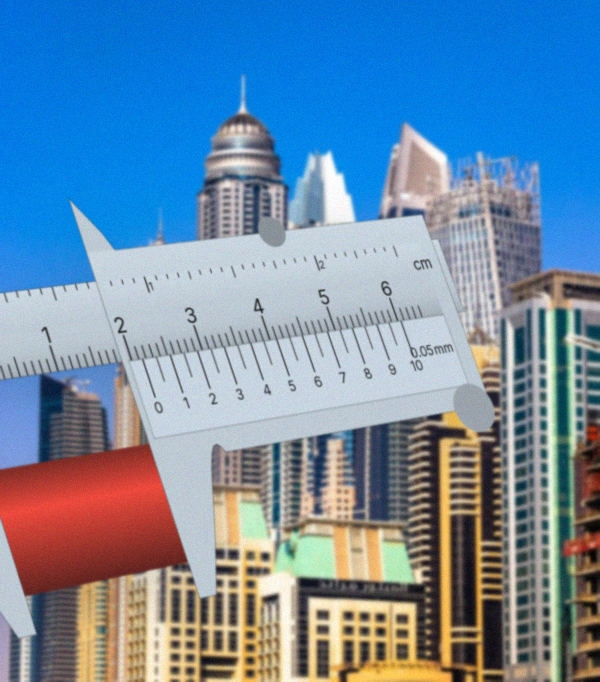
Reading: 21.5 mm
